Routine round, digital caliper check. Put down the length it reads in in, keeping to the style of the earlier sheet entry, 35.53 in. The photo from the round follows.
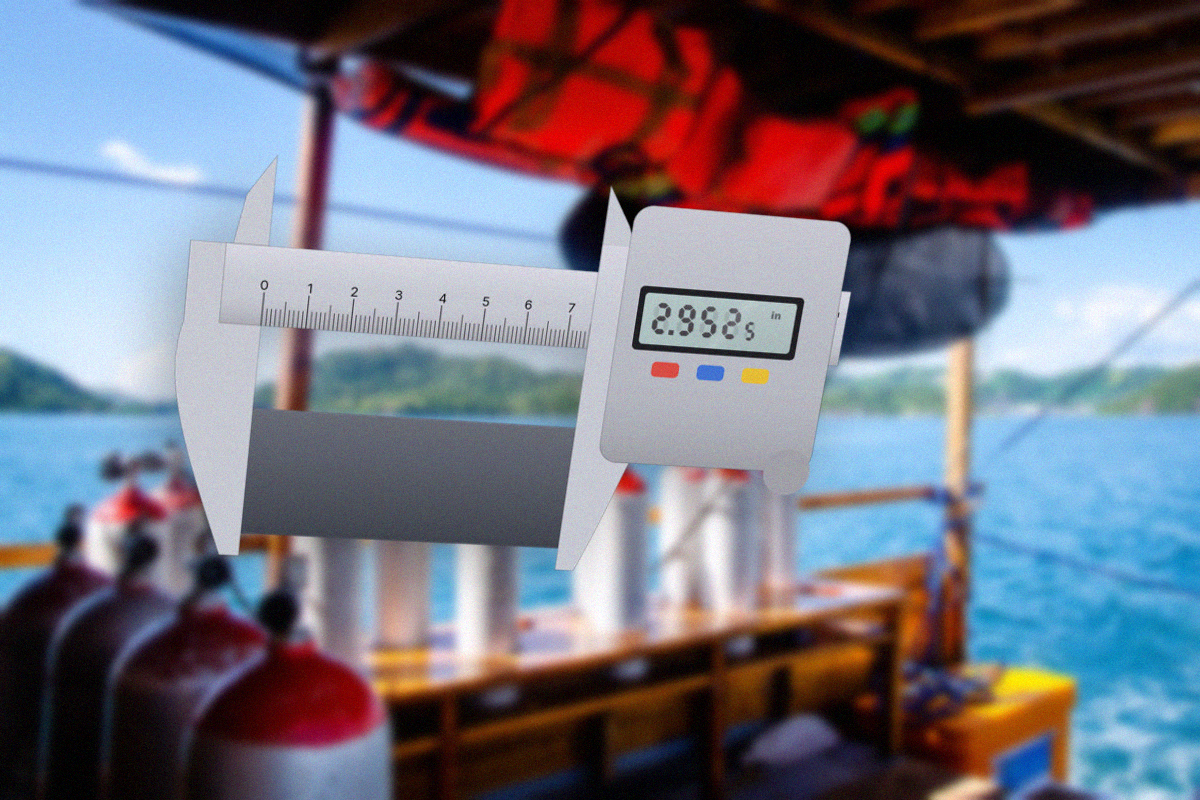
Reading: 2.9525 in
